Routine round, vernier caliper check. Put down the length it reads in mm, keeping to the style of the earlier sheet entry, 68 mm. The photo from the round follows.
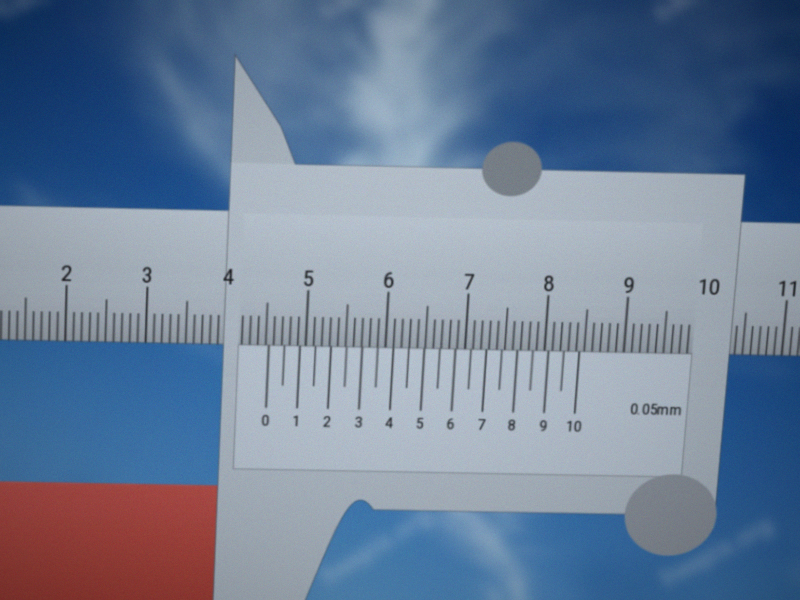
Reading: 45.4 mm
